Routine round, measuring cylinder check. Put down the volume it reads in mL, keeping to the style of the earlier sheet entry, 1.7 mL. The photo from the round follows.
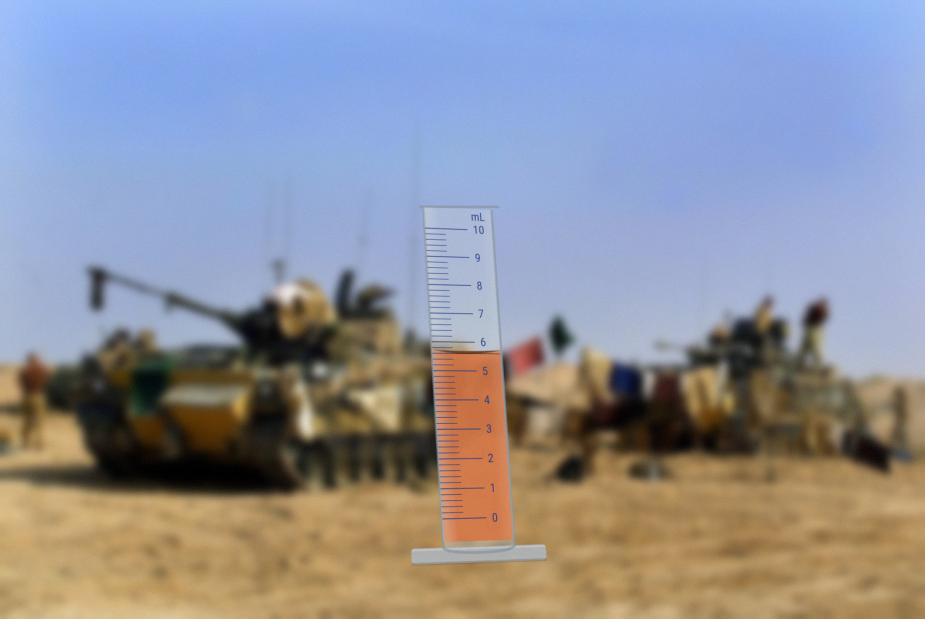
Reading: 5.6 mL
